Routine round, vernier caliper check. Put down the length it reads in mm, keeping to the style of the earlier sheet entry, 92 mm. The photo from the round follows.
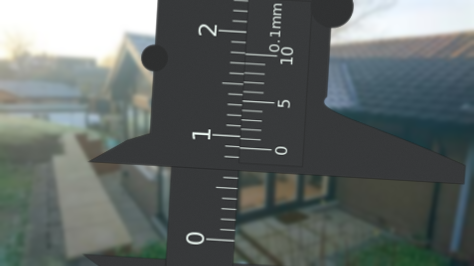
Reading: 8.9 mm
